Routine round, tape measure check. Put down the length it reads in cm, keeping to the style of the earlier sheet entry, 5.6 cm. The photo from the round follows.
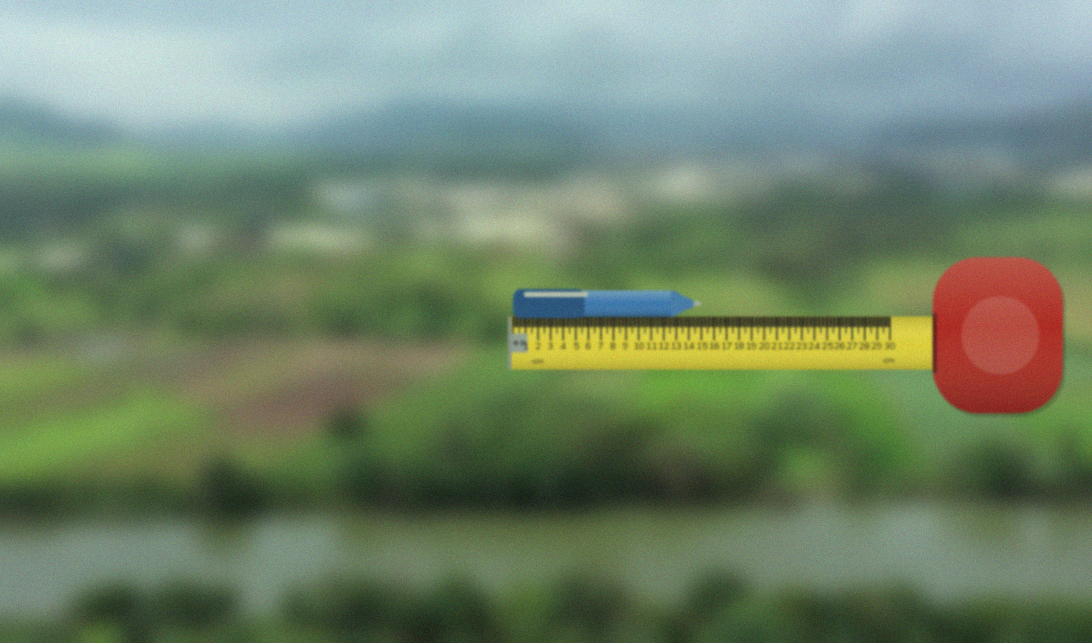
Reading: 15 cm
